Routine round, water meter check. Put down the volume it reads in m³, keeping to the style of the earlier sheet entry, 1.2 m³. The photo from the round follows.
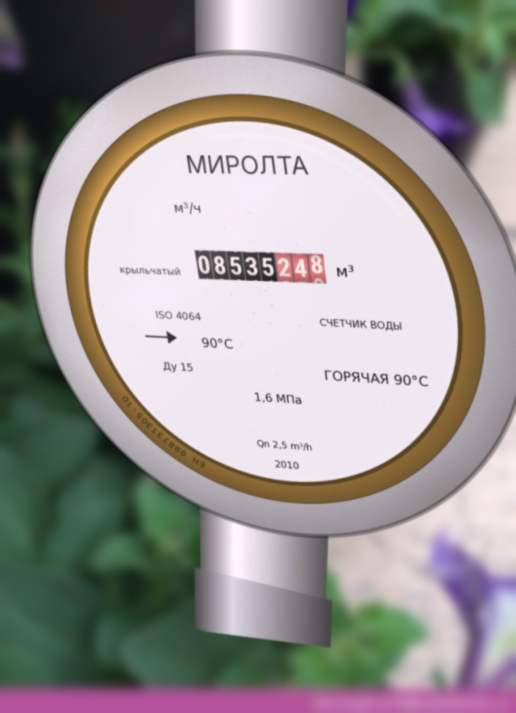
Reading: 8535.248 m³
